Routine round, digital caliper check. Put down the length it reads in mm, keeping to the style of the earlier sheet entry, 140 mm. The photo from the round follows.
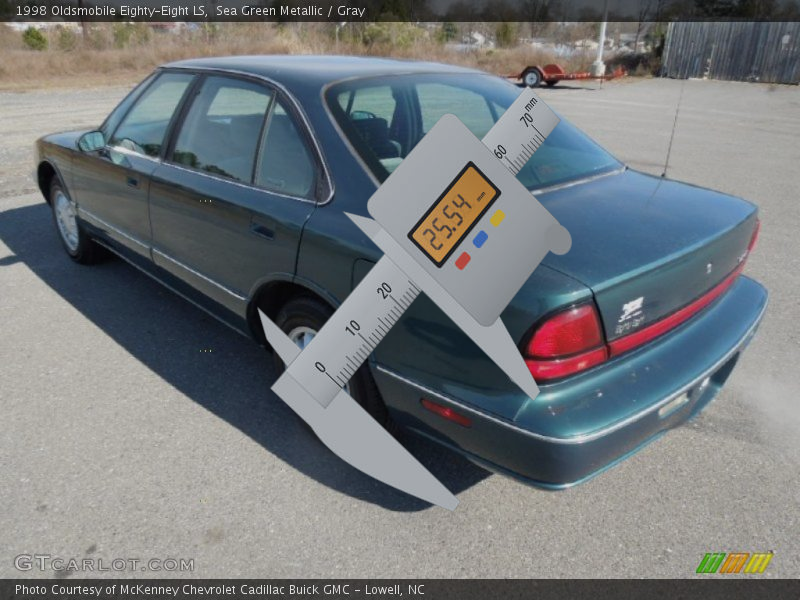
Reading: 25.54 mm
